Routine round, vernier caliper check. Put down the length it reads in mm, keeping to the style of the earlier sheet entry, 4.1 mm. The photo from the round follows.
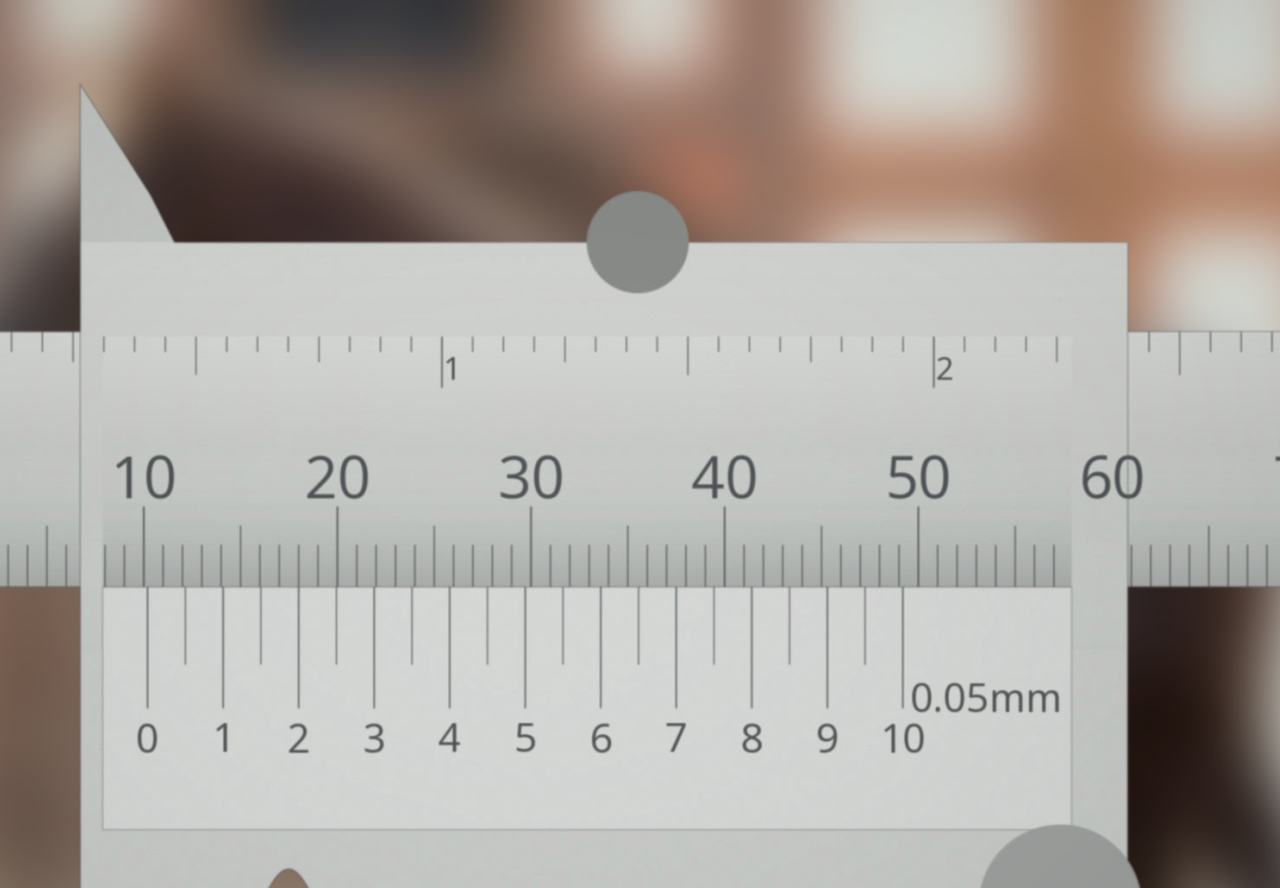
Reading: 10.2 mm
